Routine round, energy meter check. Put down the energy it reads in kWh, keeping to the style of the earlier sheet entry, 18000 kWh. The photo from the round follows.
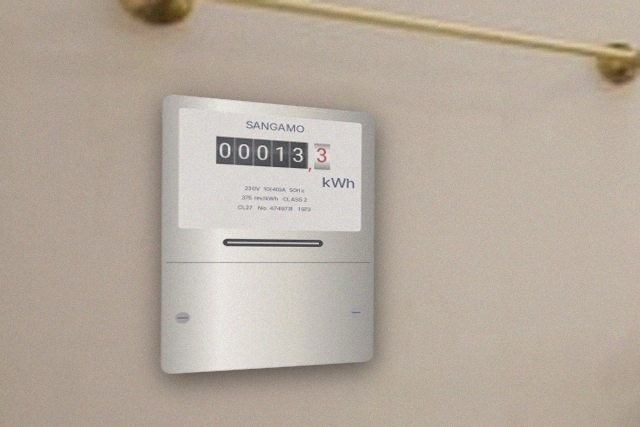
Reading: 13.3 kWh
